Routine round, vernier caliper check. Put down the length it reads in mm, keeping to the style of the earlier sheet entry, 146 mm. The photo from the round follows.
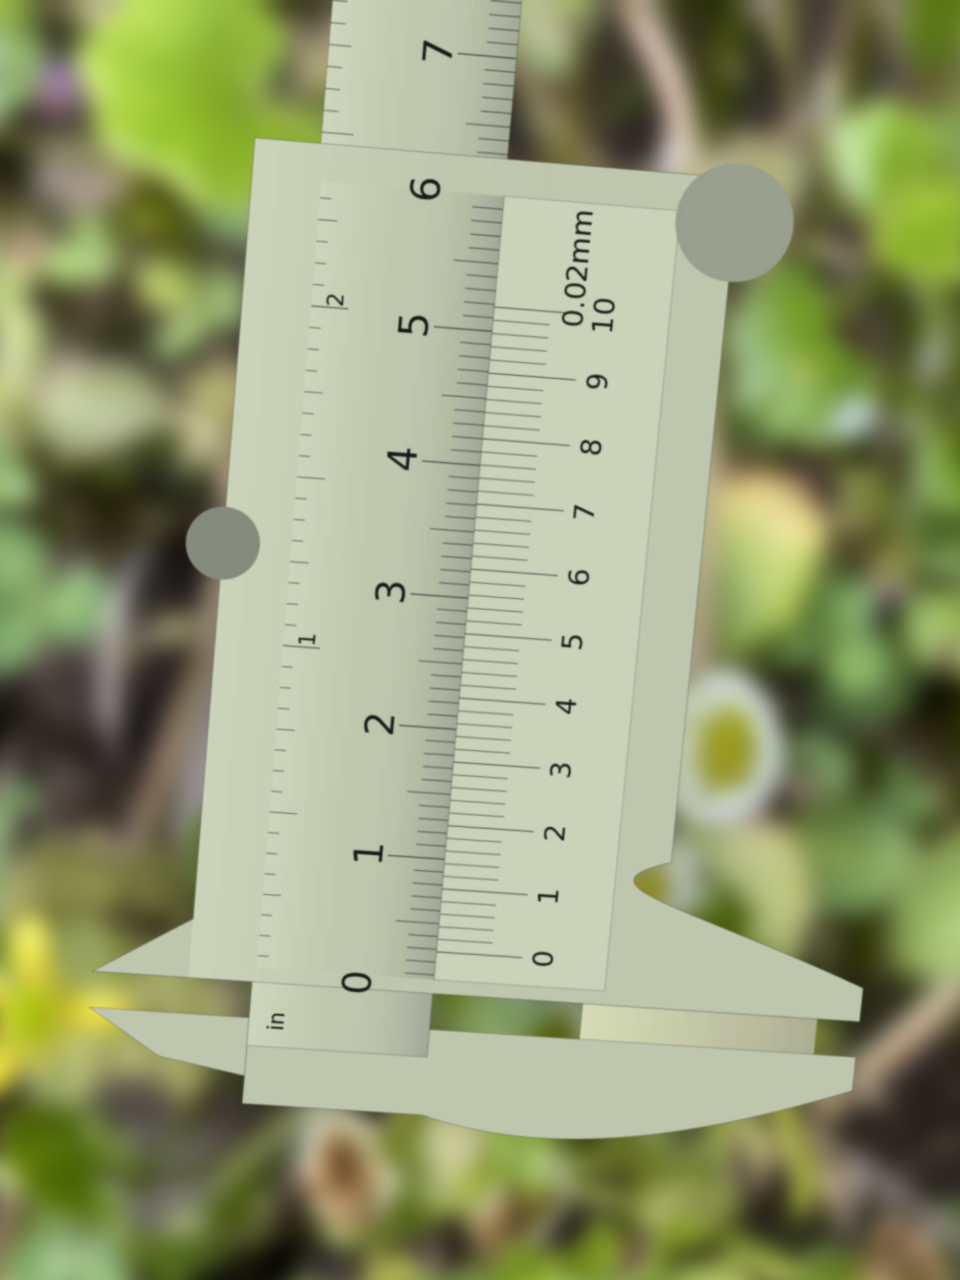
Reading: 2.8 mm
